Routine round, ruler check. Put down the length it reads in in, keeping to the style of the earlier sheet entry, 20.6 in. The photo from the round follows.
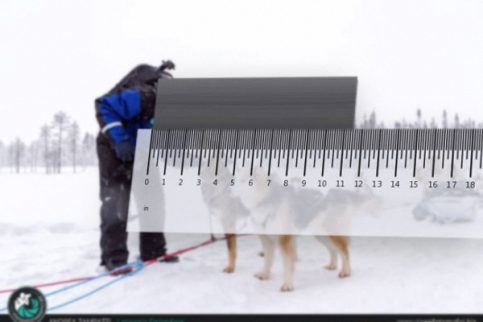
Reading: 11.5 in
